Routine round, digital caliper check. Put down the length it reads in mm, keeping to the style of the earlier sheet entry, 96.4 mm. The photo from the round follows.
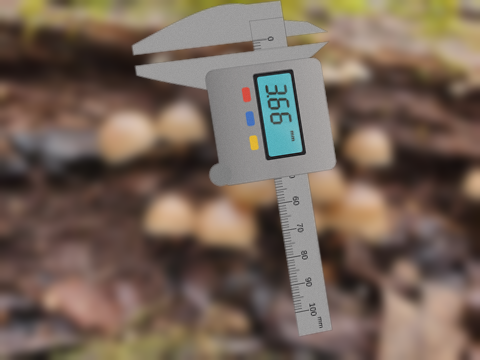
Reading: 3.66 mm
